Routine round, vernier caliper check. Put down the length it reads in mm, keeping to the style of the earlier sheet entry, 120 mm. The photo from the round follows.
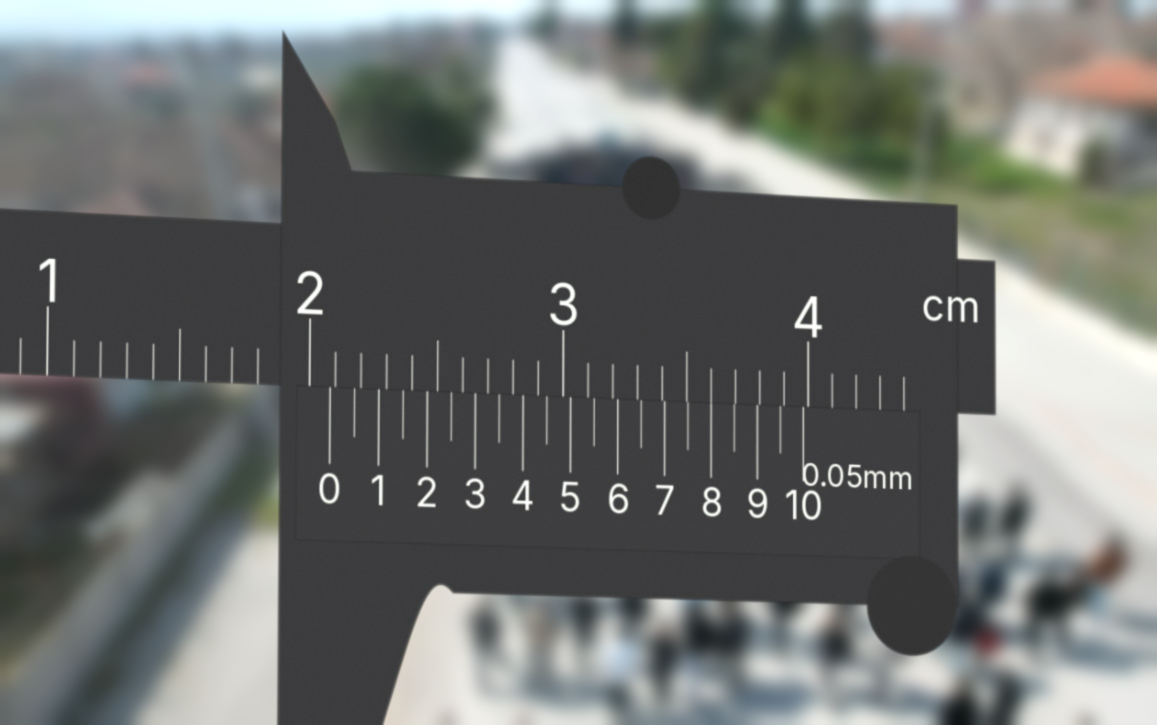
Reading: 20.8 mm
